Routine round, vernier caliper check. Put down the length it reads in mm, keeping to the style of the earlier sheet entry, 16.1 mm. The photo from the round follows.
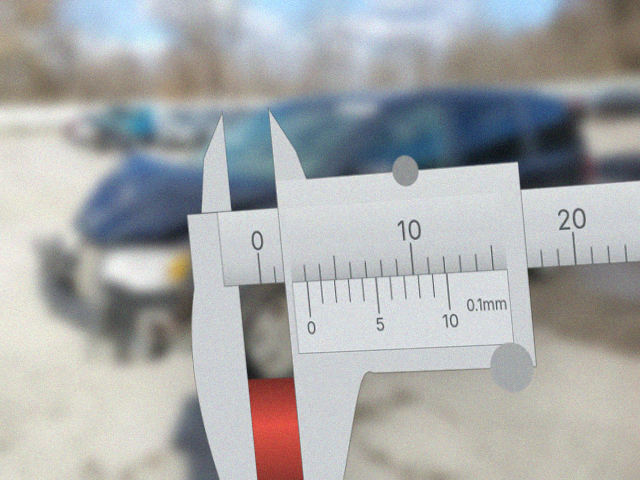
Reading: 3.1 mm
